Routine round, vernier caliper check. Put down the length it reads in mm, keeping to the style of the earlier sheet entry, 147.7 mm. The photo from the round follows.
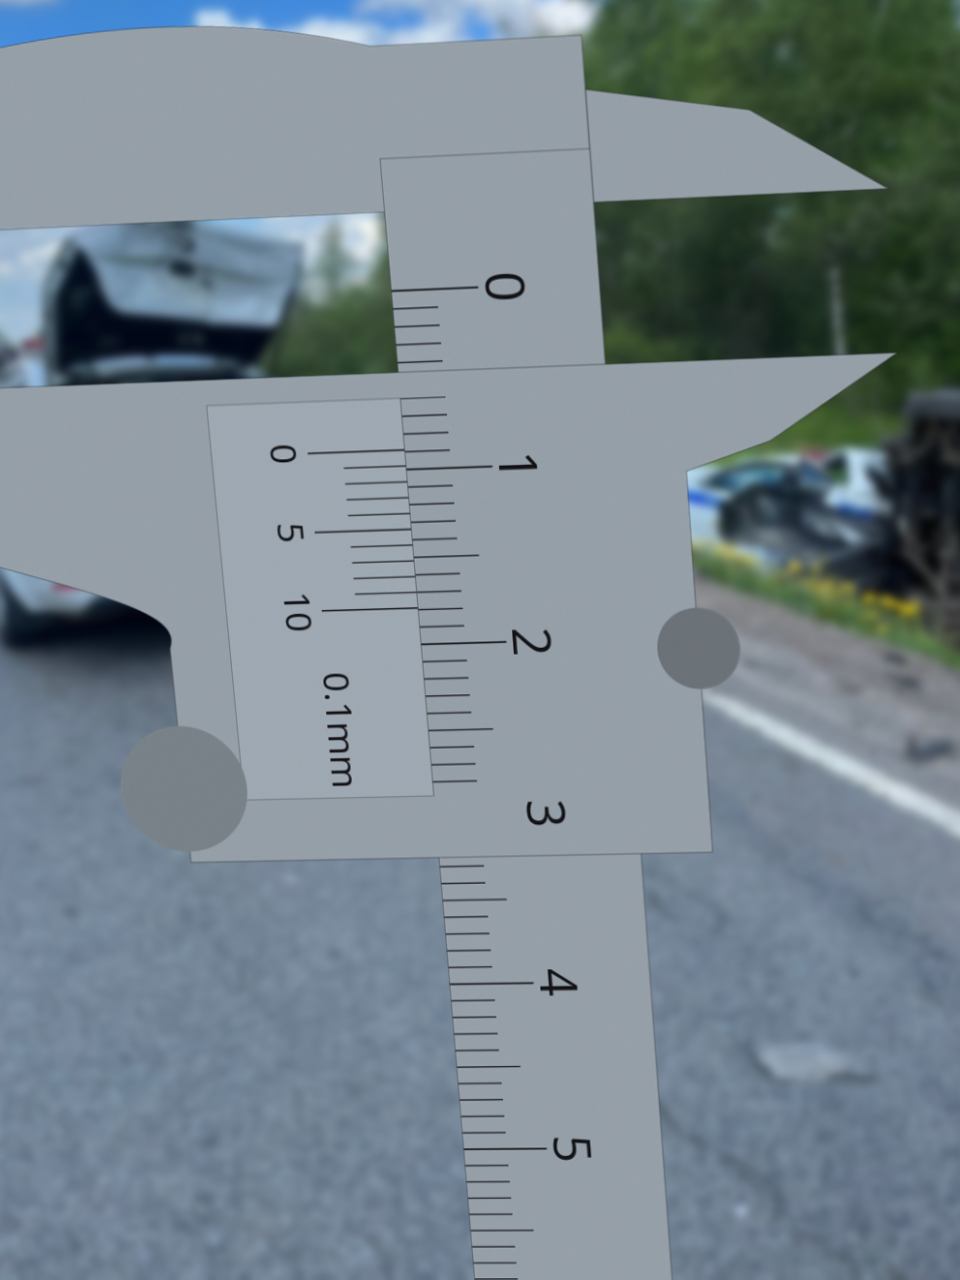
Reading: 8.9 mm
